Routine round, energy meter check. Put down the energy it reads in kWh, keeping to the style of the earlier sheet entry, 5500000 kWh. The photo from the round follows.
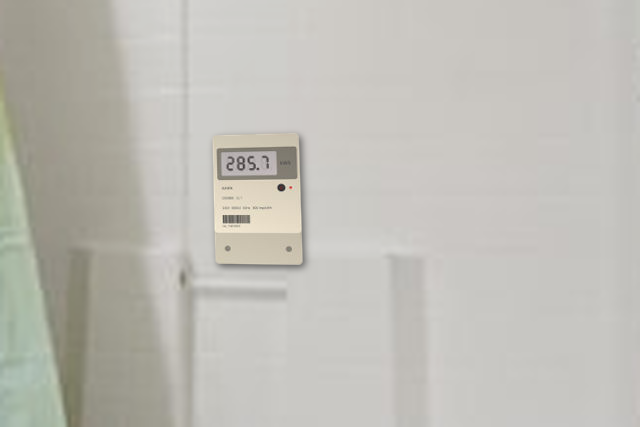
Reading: 285.7 kWh
